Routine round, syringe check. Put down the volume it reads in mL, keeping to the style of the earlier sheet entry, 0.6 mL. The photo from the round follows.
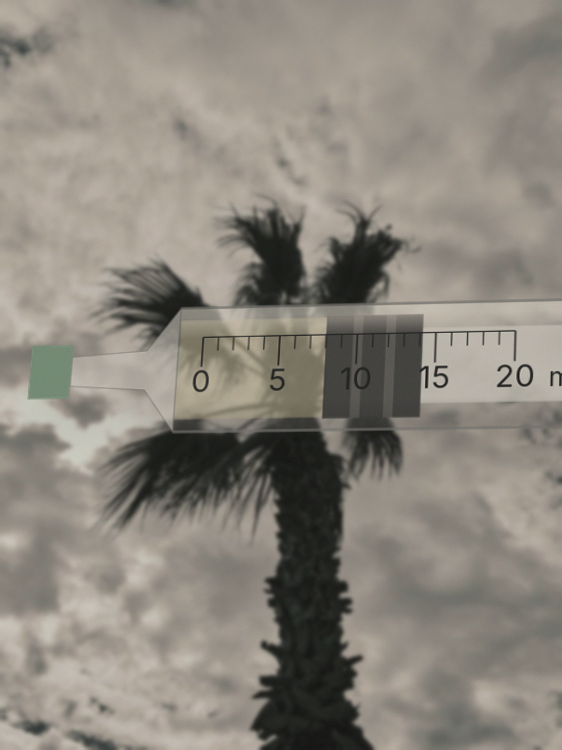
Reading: 8 mL
